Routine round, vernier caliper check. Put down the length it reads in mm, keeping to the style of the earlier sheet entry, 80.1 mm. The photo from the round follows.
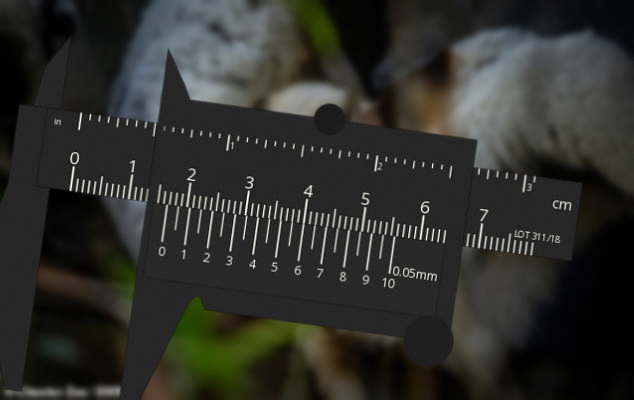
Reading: 16.6 mm
